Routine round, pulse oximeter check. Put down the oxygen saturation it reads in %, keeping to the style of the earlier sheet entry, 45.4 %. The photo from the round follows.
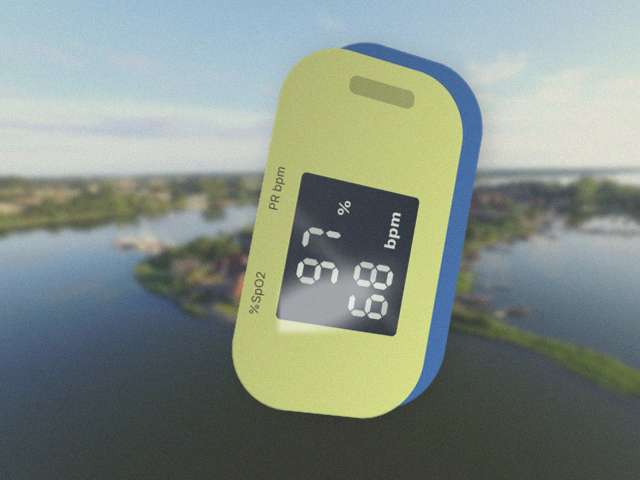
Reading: 97 %
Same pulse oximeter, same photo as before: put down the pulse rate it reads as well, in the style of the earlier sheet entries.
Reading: 68 bpm
